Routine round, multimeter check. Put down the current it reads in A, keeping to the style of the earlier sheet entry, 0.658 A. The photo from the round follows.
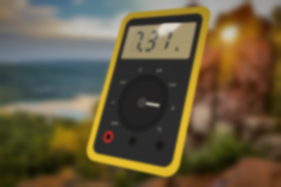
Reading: 7.37 A
